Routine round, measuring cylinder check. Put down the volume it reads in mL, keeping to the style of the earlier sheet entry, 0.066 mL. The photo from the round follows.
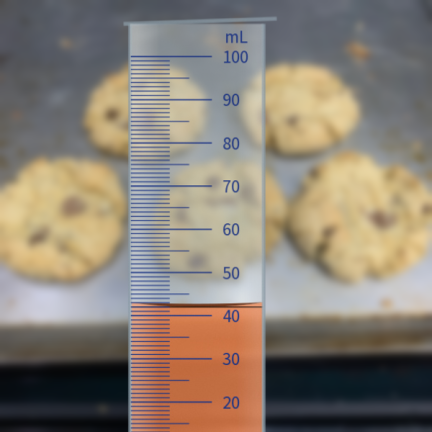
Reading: 42 mL
